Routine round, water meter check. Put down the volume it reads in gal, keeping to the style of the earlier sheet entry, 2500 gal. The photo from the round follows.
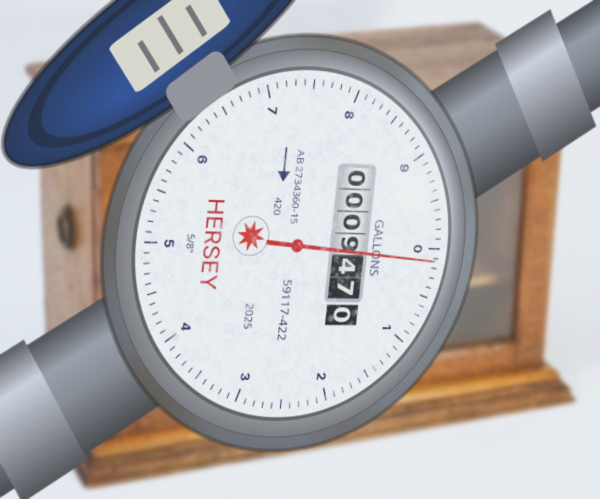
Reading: 9470.1 gal
